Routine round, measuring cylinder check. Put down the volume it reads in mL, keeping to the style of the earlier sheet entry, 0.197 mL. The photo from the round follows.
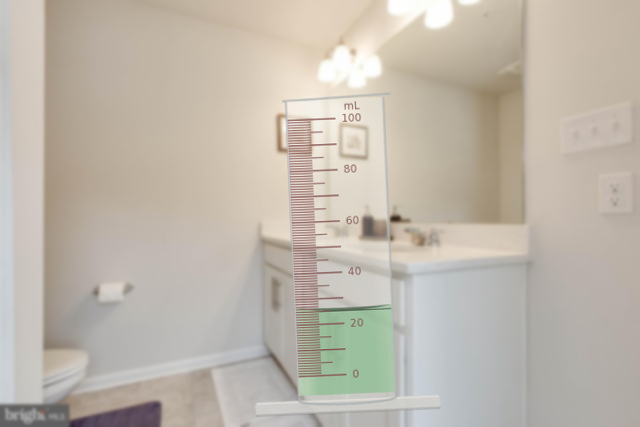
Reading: 25 mL
